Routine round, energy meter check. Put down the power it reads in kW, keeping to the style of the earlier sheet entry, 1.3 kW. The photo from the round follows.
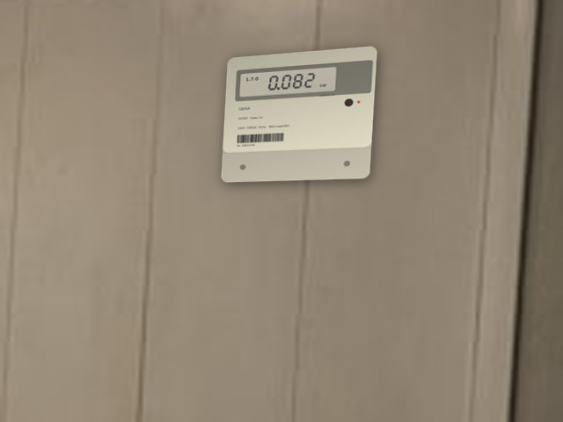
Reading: 0.082 kW
